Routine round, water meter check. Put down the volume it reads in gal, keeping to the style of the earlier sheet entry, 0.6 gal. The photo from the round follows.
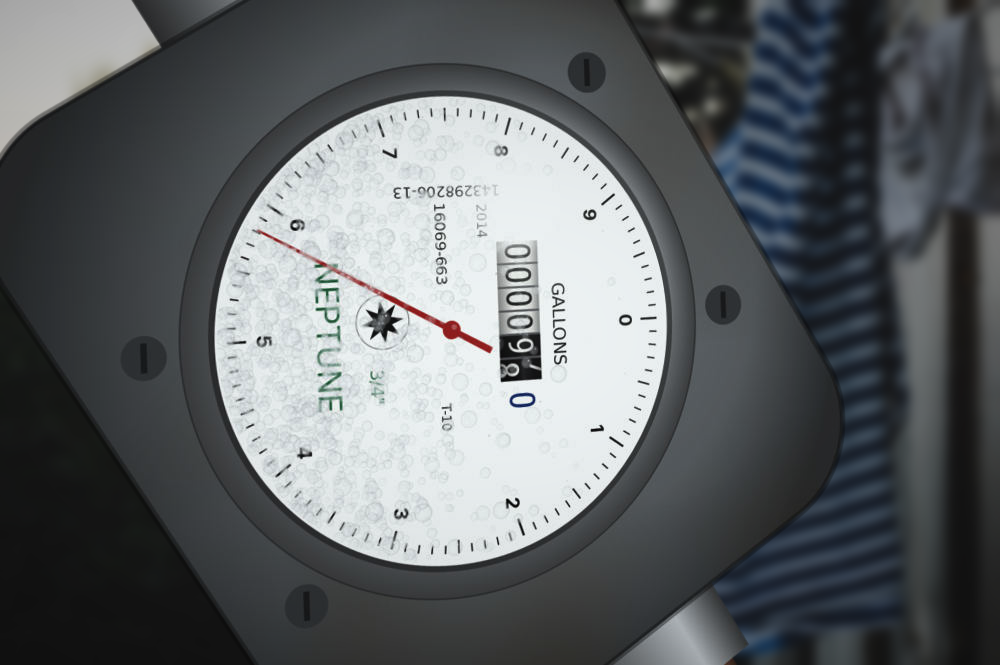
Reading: 975.8 gal
